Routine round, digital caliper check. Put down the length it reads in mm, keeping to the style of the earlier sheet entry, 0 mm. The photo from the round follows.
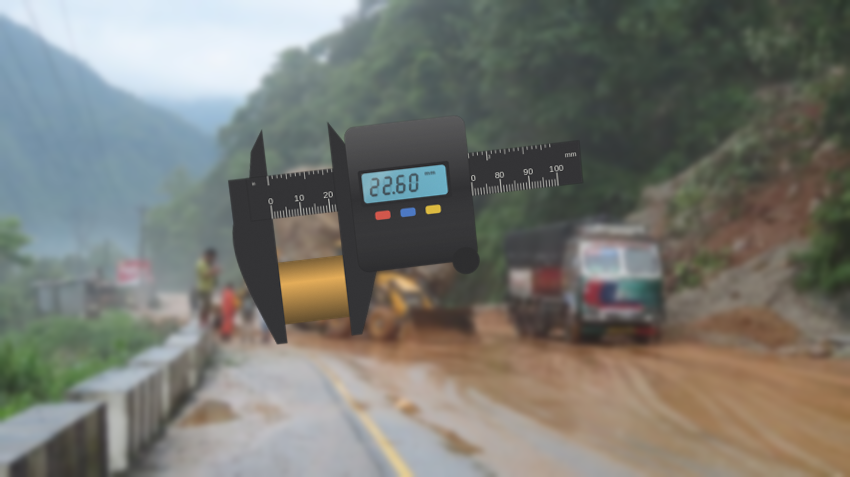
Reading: 22.60 mm
